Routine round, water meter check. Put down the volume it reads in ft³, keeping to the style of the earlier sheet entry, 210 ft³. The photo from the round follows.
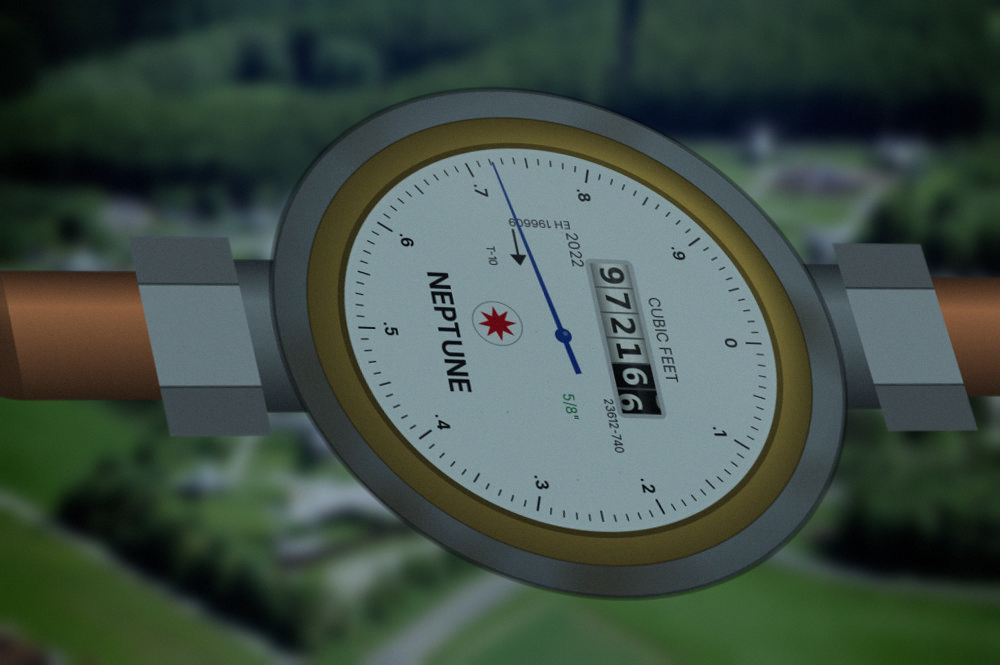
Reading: 972165.72 ft³
